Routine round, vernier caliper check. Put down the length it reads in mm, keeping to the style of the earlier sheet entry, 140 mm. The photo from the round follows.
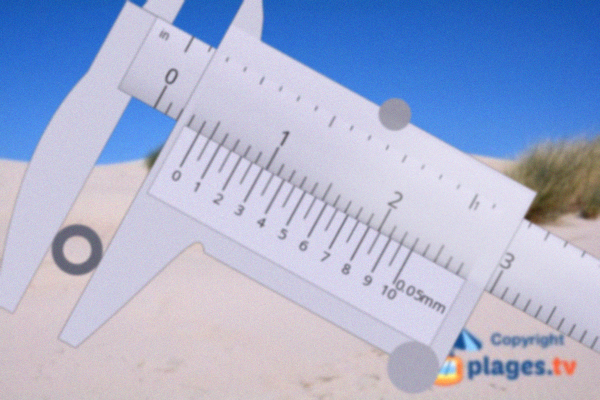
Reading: 4.0 mm
